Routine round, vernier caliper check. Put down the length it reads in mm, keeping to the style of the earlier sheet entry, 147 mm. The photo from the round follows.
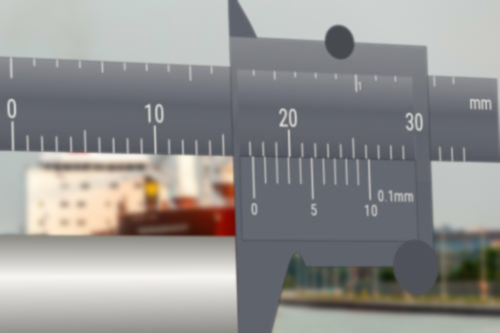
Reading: 17.2 mm
